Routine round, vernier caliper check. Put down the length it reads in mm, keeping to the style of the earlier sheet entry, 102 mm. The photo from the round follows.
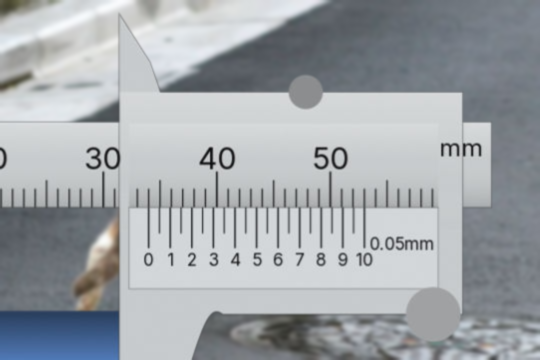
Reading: 34.0 mm
